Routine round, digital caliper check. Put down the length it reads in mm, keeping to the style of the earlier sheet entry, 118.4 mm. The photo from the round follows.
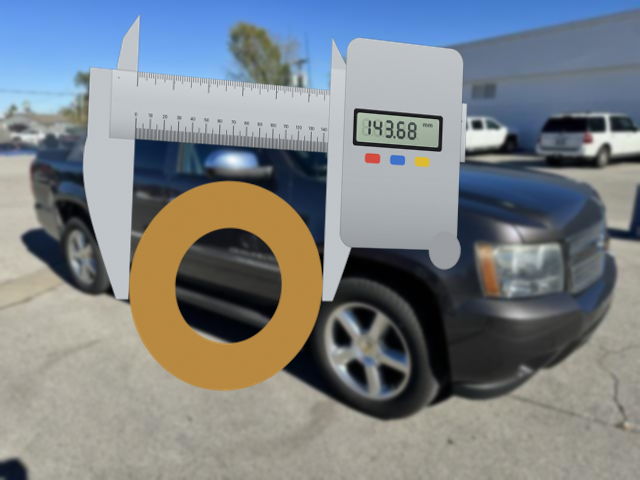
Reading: 143.68 mm
